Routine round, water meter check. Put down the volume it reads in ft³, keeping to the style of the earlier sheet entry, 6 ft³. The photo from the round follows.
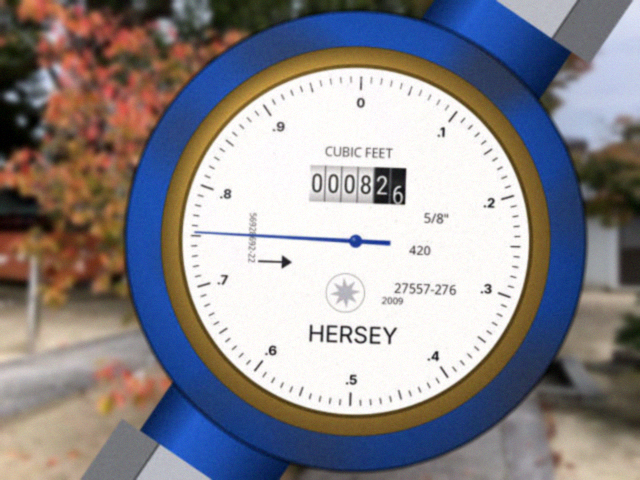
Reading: 825.75 ft³
